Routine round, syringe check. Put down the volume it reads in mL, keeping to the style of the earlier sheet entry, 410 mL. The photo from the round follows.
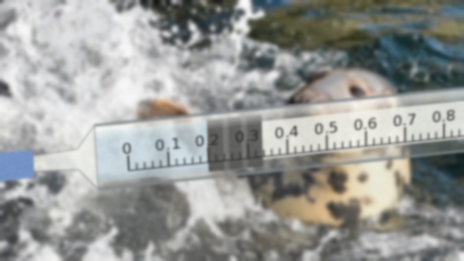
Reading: 0.2 mL
